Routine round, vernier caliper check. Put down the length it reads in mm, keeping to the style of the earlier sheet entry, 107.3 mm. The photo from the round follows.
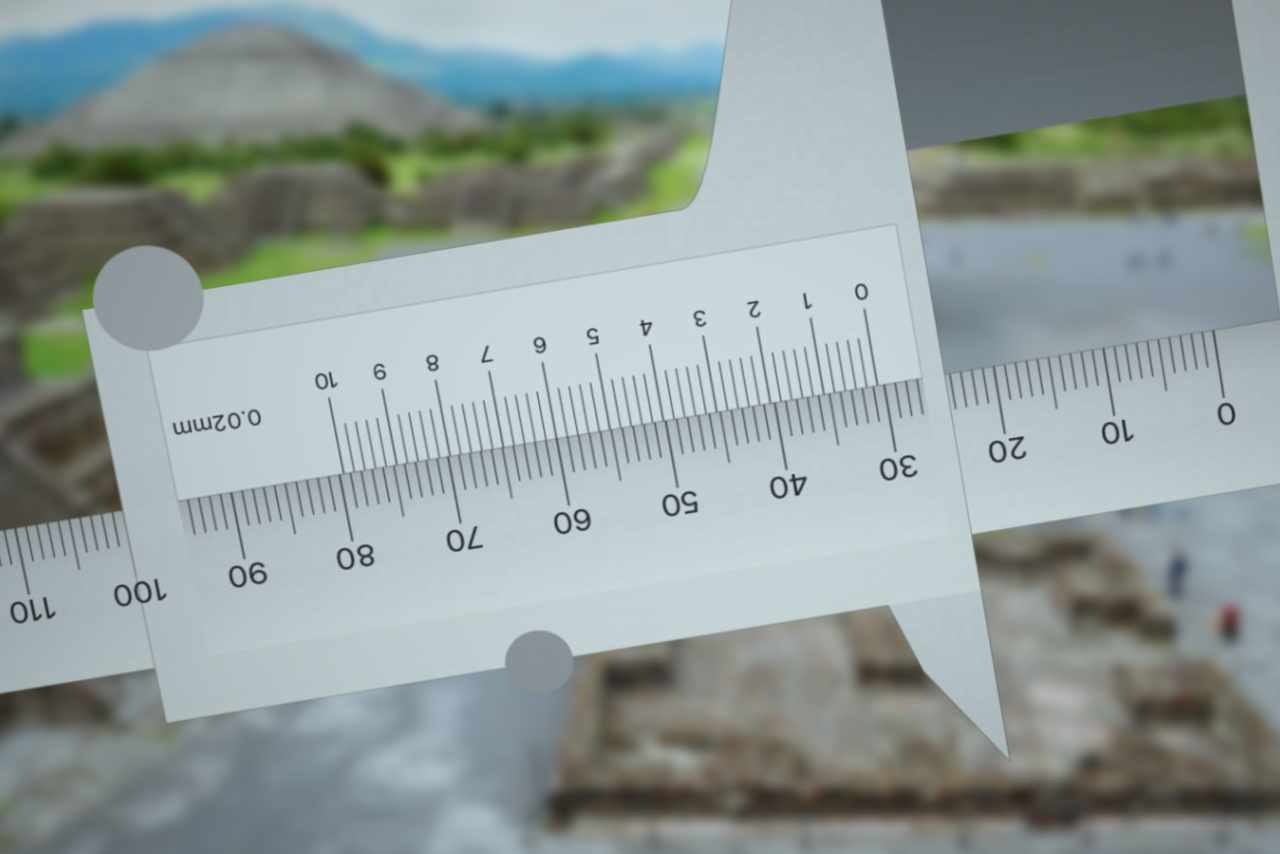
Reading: 30.6 mm
